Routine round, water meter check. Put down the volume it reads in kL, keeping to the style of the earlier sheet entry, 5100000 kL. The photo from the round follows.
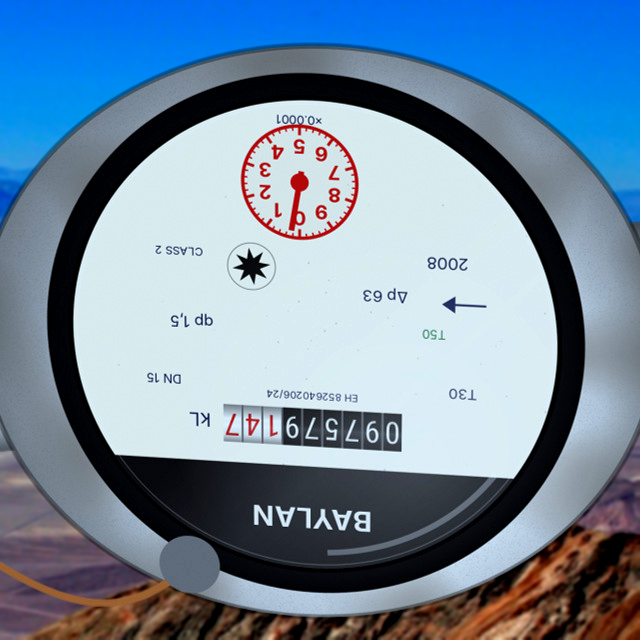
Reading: 97579.1470 kL
